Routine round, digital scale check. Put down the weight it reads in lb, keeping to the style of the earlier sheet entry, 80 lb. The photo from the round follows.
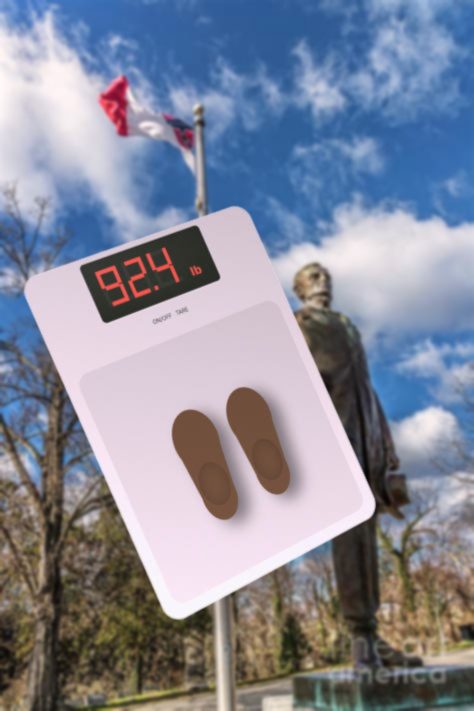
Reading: 92.4 lb
